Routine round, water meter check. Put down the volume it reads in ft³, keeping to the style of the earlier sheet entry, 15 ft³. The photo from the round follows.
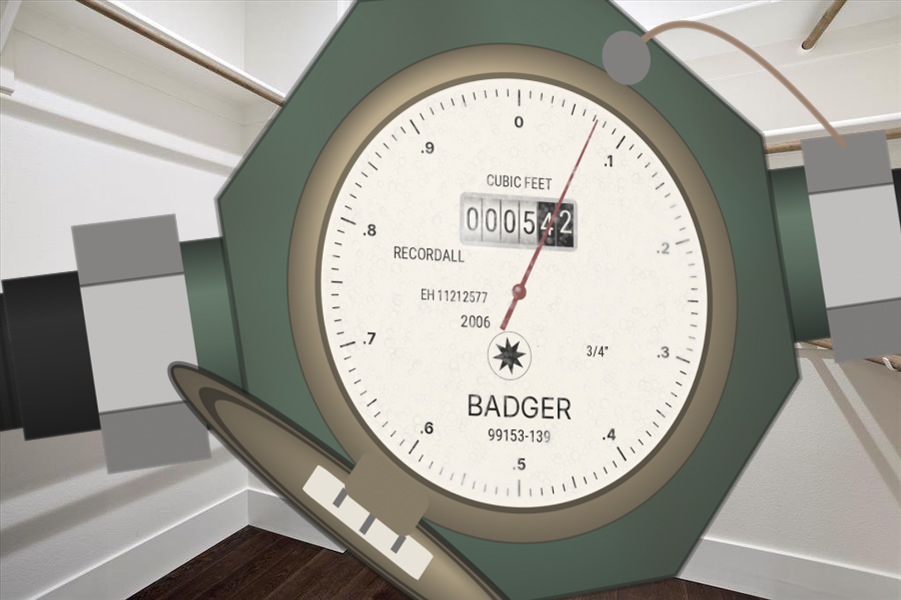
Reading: 542.07 ft³
